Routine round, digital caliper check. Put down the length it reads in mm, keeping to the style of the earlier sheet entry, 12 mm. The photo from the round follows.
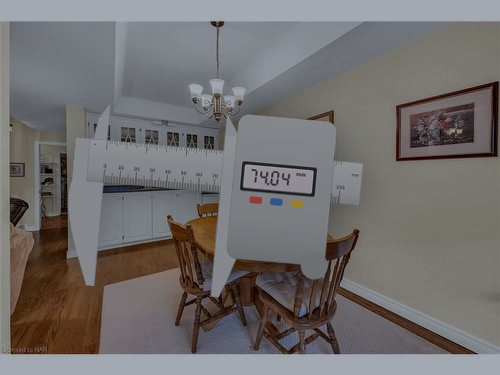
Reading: 74.04 mm
